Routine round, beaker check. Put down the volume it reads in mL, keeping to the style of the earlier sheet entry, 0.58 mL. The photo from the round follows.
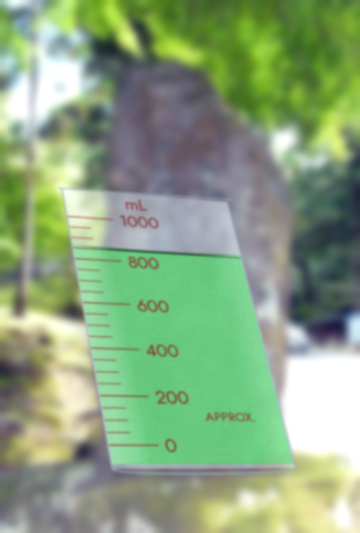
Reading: 850 mL
